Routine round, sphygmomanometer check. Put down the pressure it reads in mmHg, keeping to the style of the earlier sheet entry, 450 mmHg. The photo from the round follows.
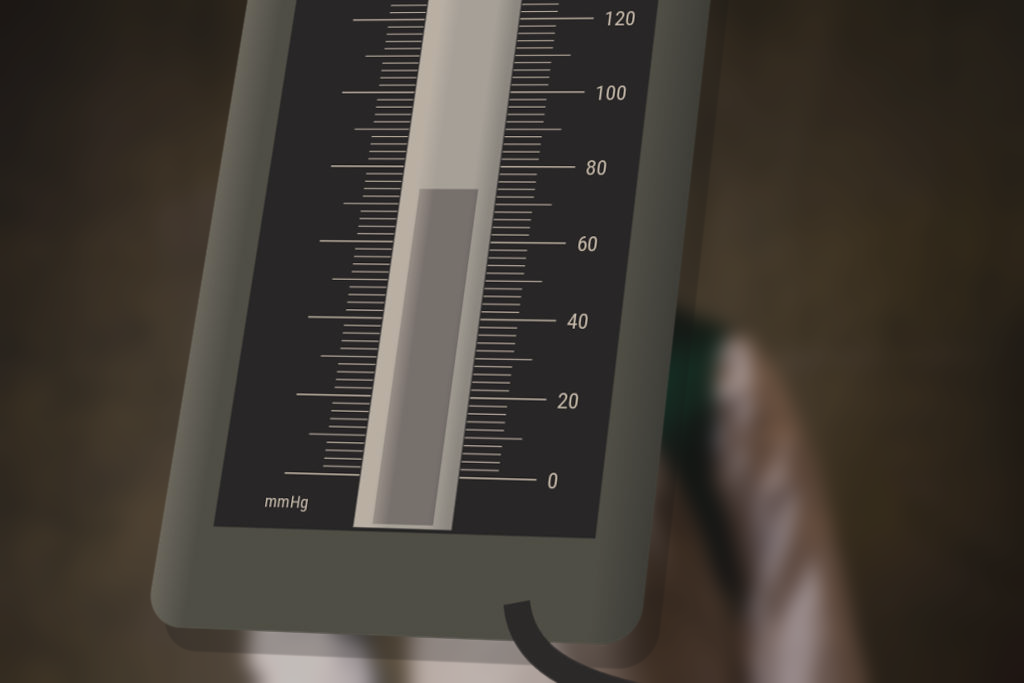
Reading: 74 mmHg
